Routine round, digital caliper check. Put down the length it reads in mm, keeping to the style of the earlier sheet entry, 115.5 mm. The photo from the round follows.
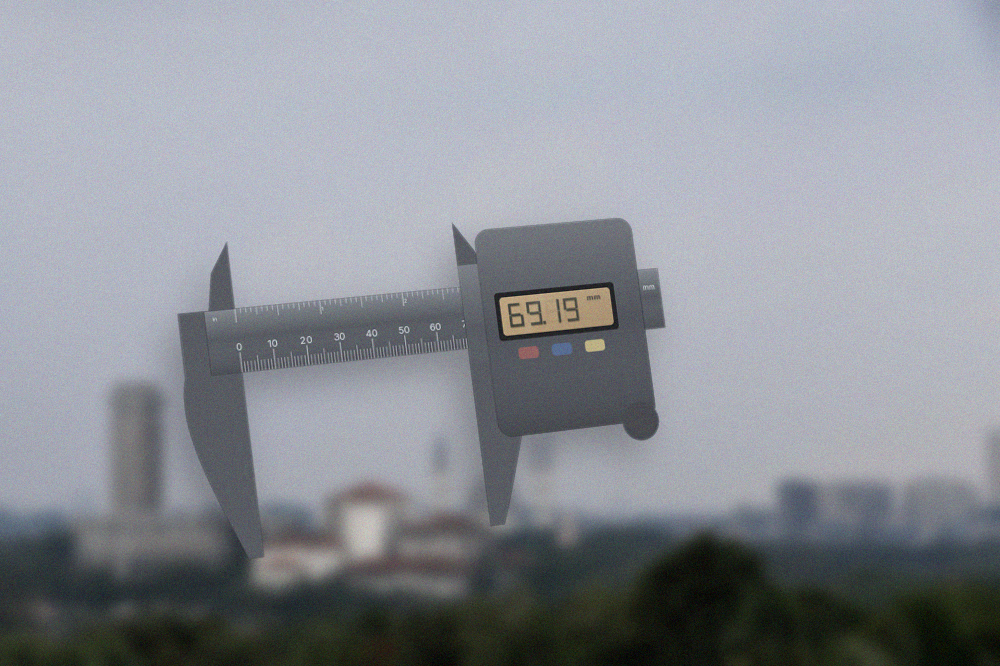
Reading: 69.19 mm
